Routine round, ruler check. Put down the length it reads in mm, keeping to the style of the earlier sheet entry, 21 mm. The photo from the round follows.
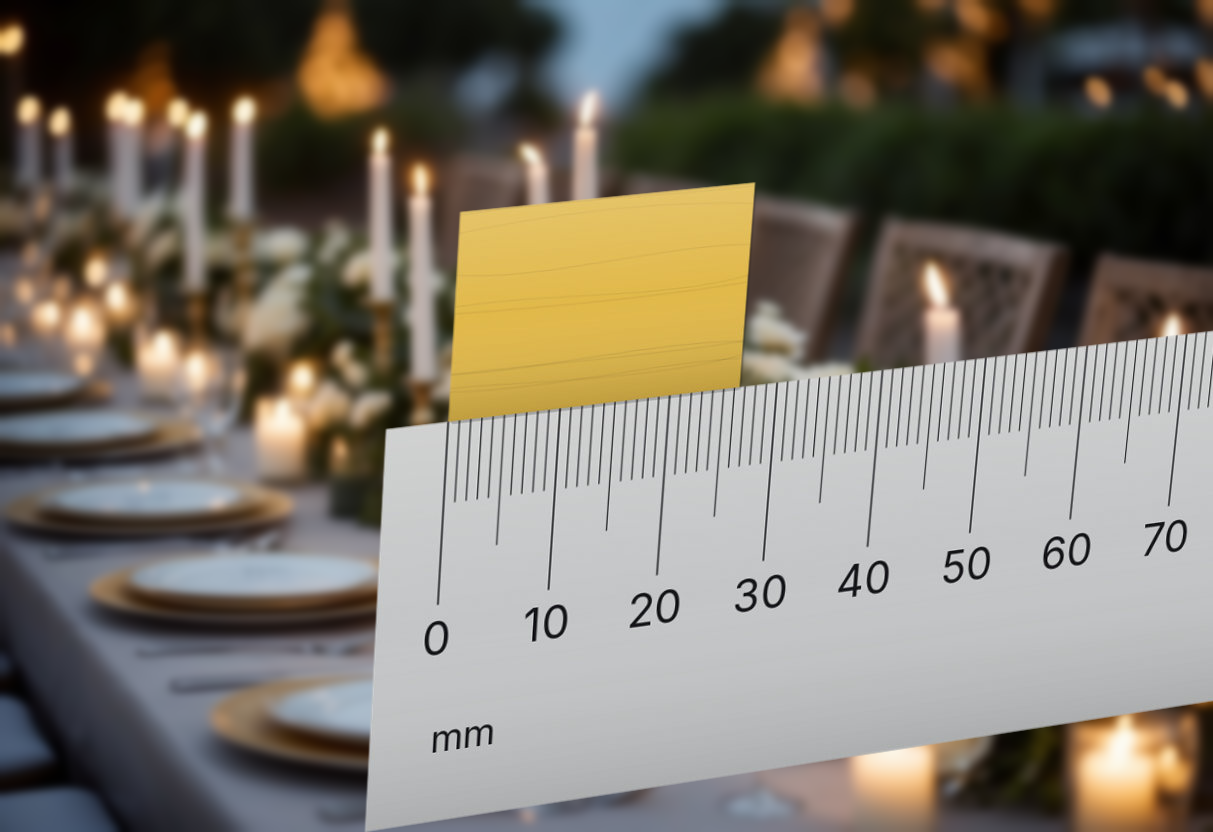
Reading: 26.5 mm
